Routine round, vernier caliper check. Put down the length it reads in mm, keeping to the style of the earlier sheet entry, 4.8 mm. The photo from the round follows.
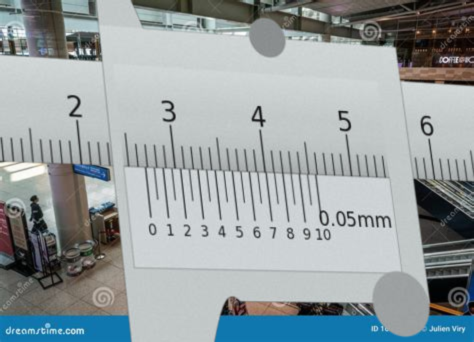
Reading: 26.8 mm
